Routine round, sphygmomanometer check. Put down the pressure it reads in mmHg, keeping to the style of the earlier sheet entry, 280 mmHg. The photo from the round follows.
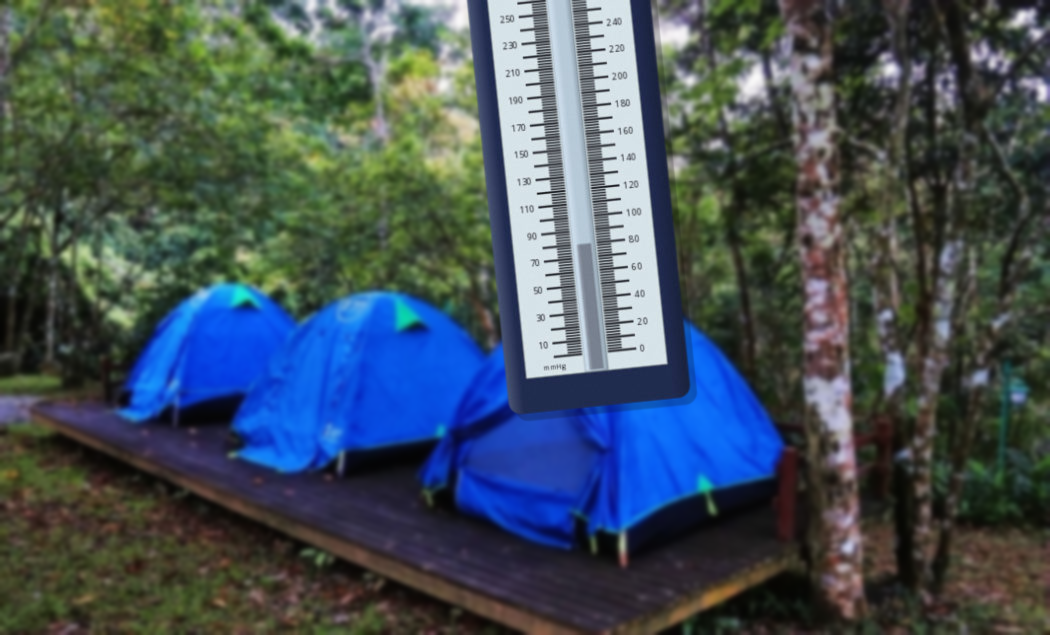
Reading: 80 mmHg
